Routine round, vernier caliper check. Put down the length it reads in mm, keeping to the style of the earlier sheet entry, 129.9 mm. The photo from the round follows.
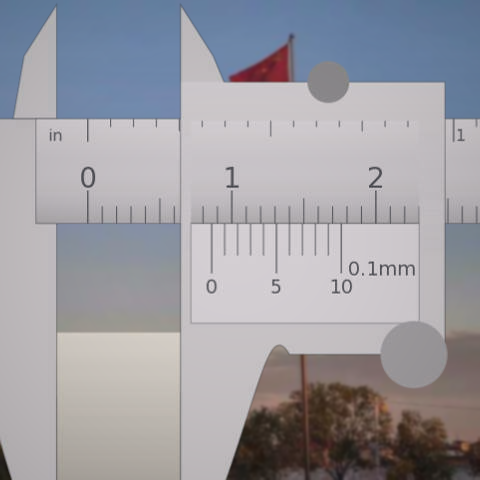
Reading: 8.6 mm
